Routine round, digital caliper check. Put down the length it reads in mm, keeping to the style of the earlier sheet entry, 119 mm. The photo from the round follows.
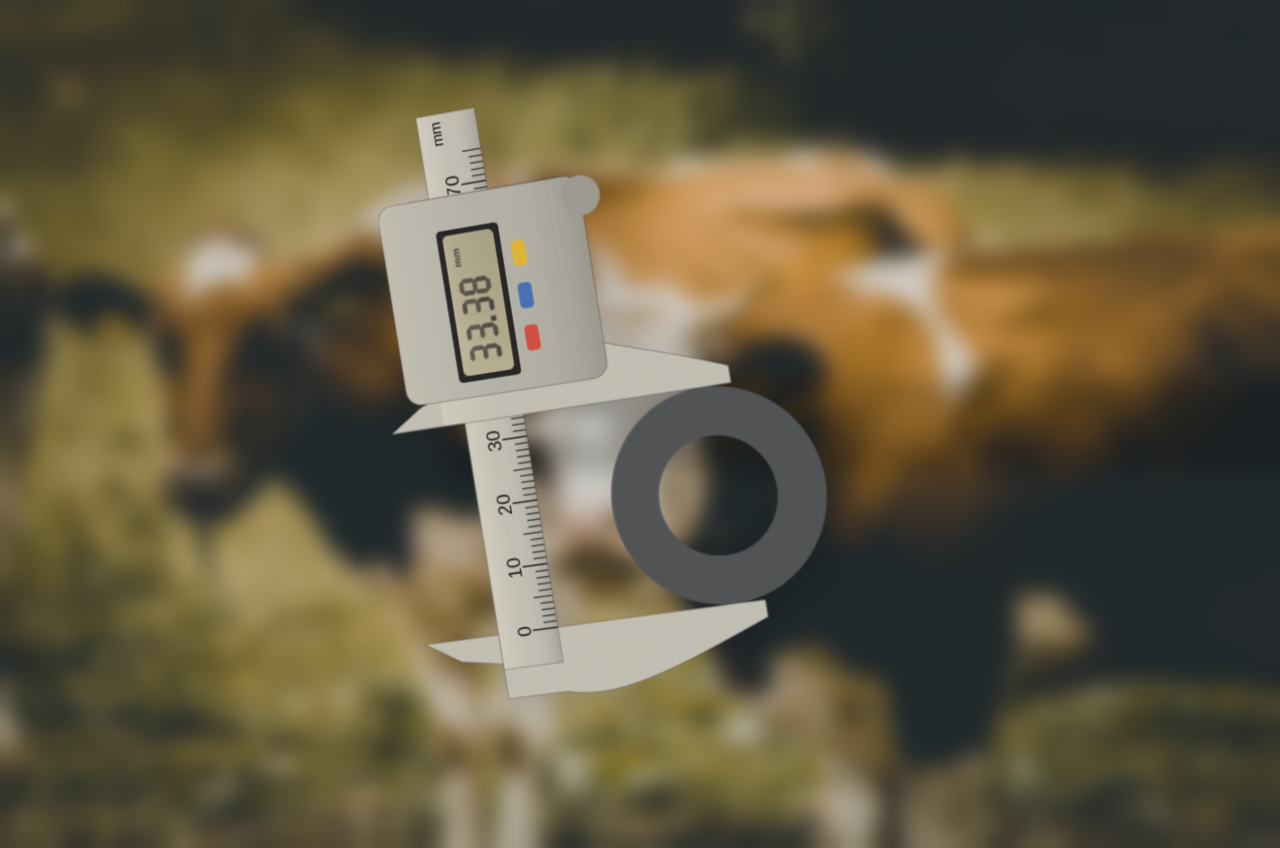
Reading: 33.38 mm
